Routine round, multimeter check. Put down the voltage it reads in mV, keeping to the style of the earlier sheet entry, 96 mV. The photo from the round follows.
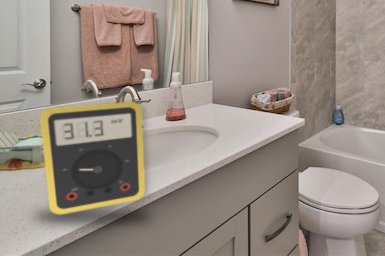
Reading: 31.3 mV
